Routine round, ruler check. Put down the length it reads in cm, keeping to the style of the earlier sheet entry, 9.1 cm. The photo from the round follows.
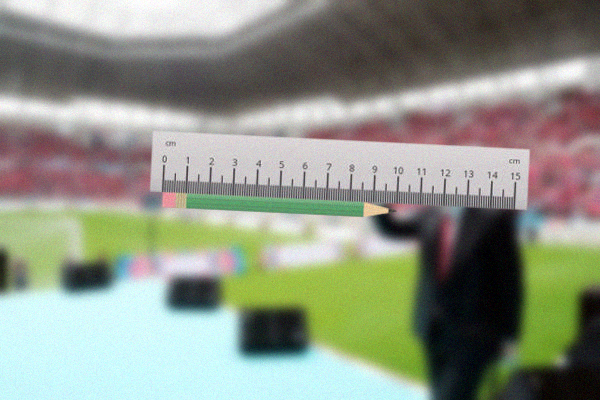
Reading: 10 cm
